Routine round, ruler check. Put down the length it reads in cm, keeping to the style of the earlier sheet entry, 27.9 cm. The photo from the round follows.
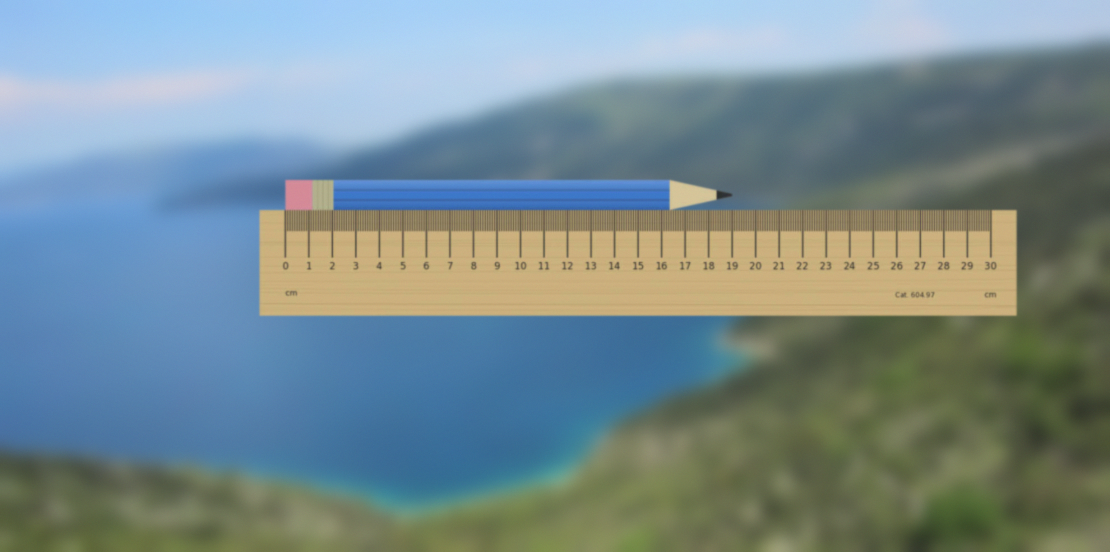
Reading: 19 cm
